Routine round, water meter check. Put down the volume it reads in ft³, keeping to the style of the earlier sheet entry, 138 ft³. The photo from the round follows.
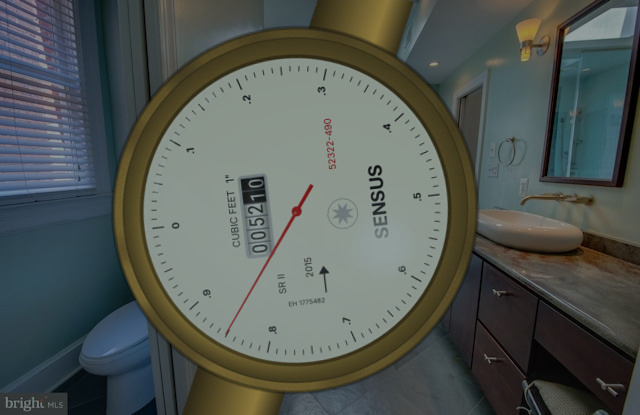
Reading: 5209.85 ft³
